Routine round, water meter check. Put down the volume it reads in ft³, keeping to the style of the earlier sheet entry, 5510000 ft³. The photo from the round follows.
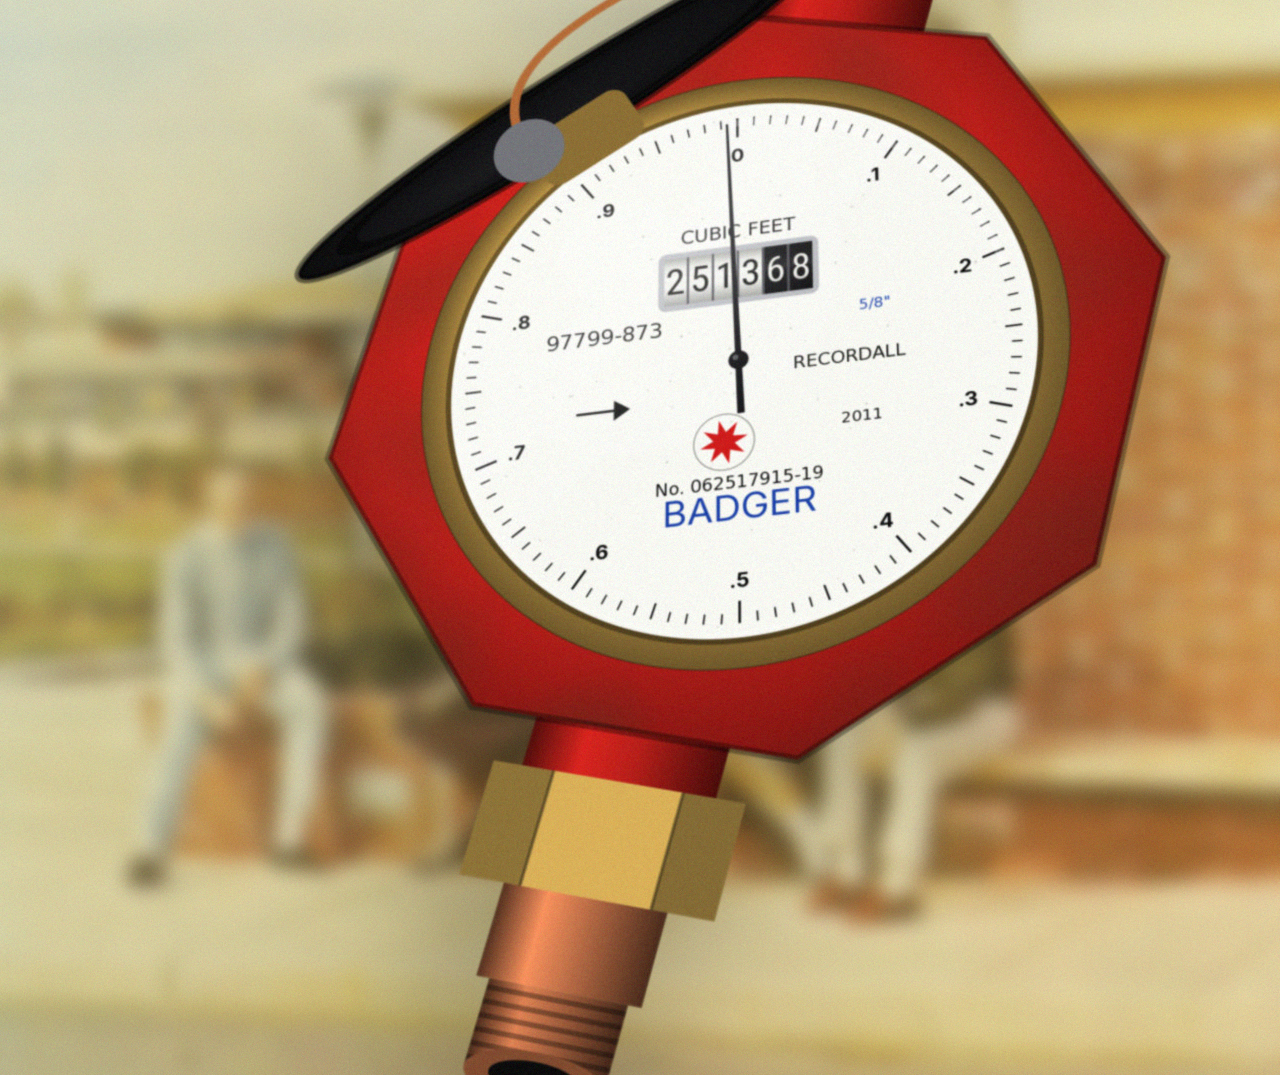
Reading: 251367.99 ft³
